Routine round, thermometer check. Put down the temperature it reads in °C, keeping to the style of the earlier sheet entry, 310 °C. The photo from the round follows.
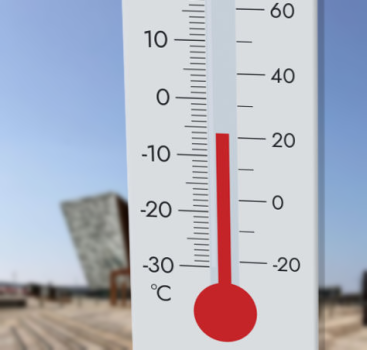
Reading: -6 °C
